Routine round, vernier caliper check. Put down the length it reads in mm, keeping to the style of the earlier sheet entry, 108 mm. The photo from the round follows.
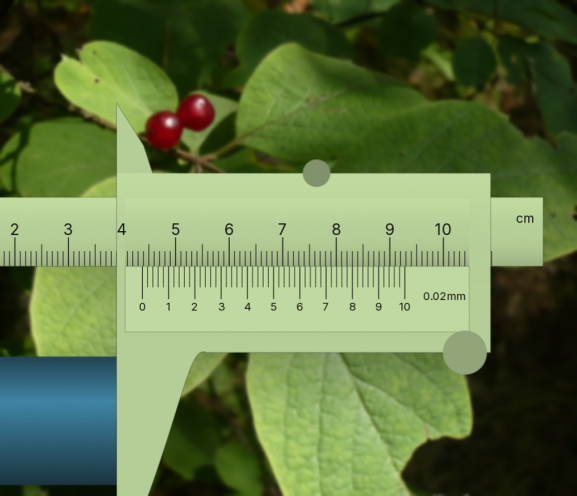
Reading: 43.8 mm
